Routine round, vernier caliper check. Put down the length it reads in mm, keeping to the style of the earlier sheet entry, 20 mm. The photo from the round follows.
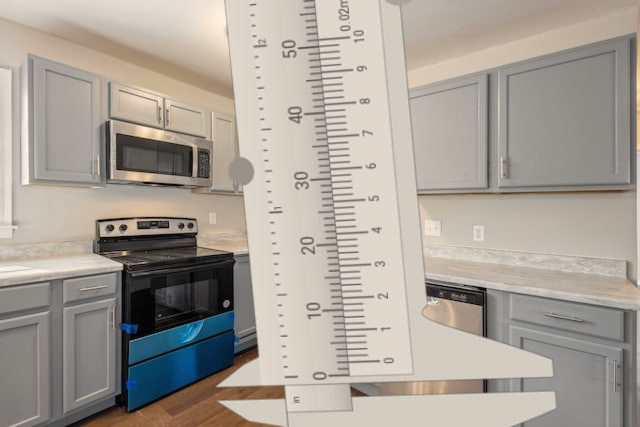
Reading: 2.0 mm
